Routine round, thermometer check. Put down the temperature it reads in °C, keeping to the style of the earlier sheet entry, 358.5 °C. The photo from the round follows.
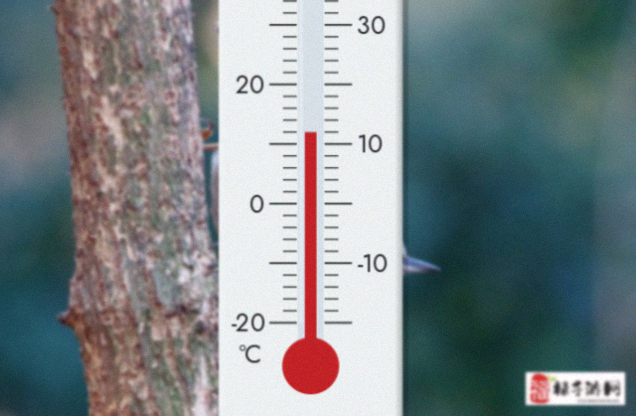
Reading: 12 °C
